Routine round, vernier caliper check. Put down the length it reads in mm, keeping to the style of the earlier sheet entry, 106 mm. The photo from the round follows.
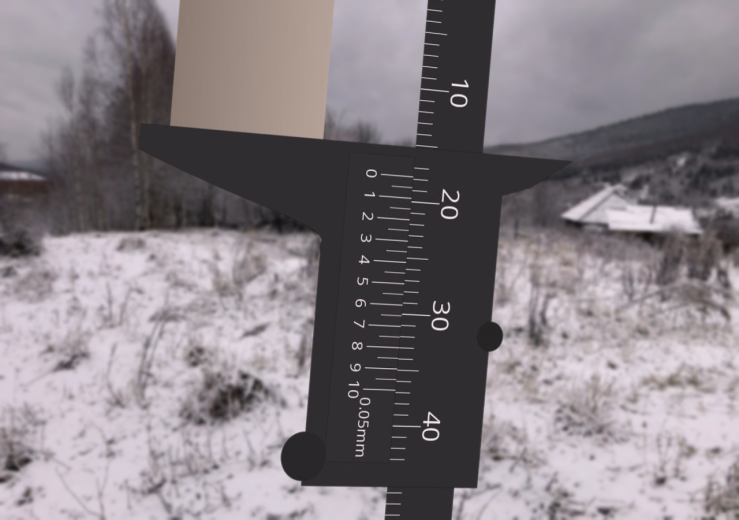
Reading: 17.8 mm
